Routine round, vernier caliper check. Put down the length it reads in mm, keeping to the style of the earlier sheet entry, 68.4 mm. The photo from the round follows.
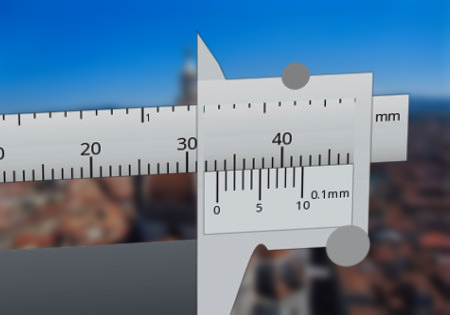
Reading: 33.2 mm
